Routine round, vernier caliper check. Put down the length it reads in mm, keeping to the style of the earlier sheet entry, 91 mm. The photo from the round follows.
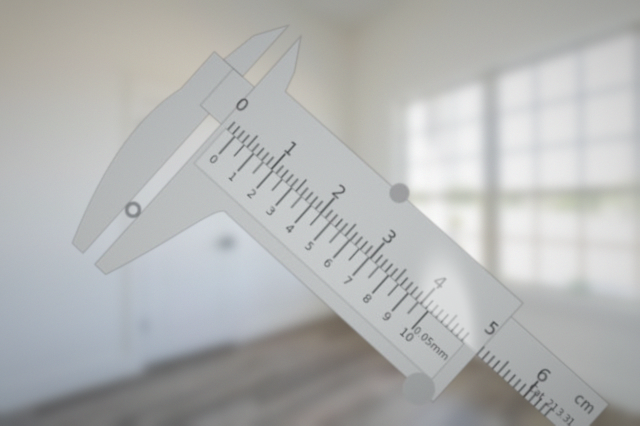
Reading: 2.5 mm
